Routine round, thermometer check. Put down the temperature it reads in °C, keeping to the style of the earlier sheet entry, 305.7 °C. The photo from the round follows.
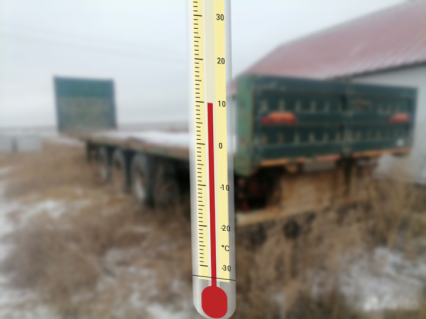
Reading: 10 °C
